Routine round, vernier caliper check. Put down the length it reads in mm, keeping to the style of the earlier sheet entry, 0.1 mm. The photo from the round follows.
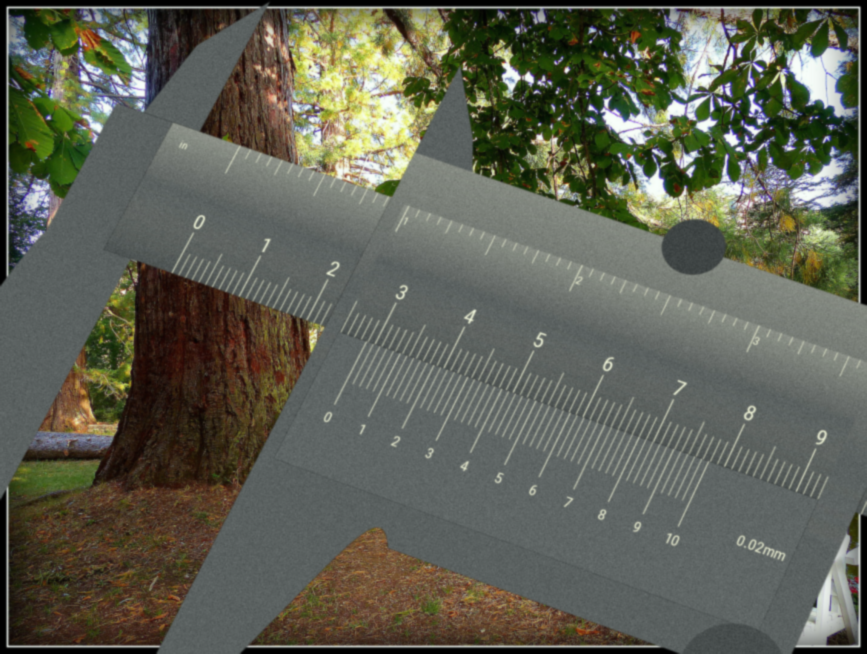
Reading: 28.8 mm
